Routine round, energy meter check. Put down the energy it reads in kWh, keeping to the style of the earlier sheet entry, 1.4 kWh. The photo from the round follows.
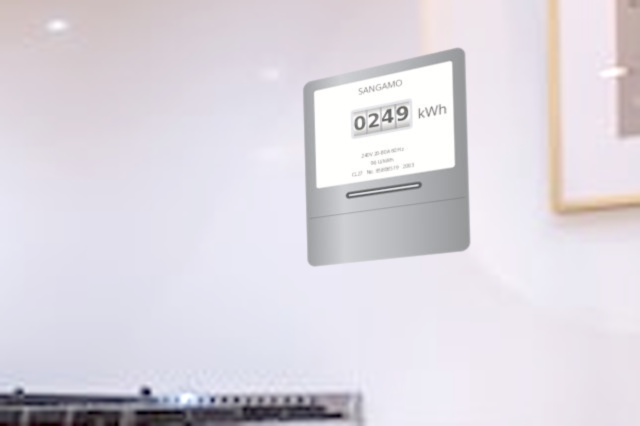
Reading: 249 kWh
